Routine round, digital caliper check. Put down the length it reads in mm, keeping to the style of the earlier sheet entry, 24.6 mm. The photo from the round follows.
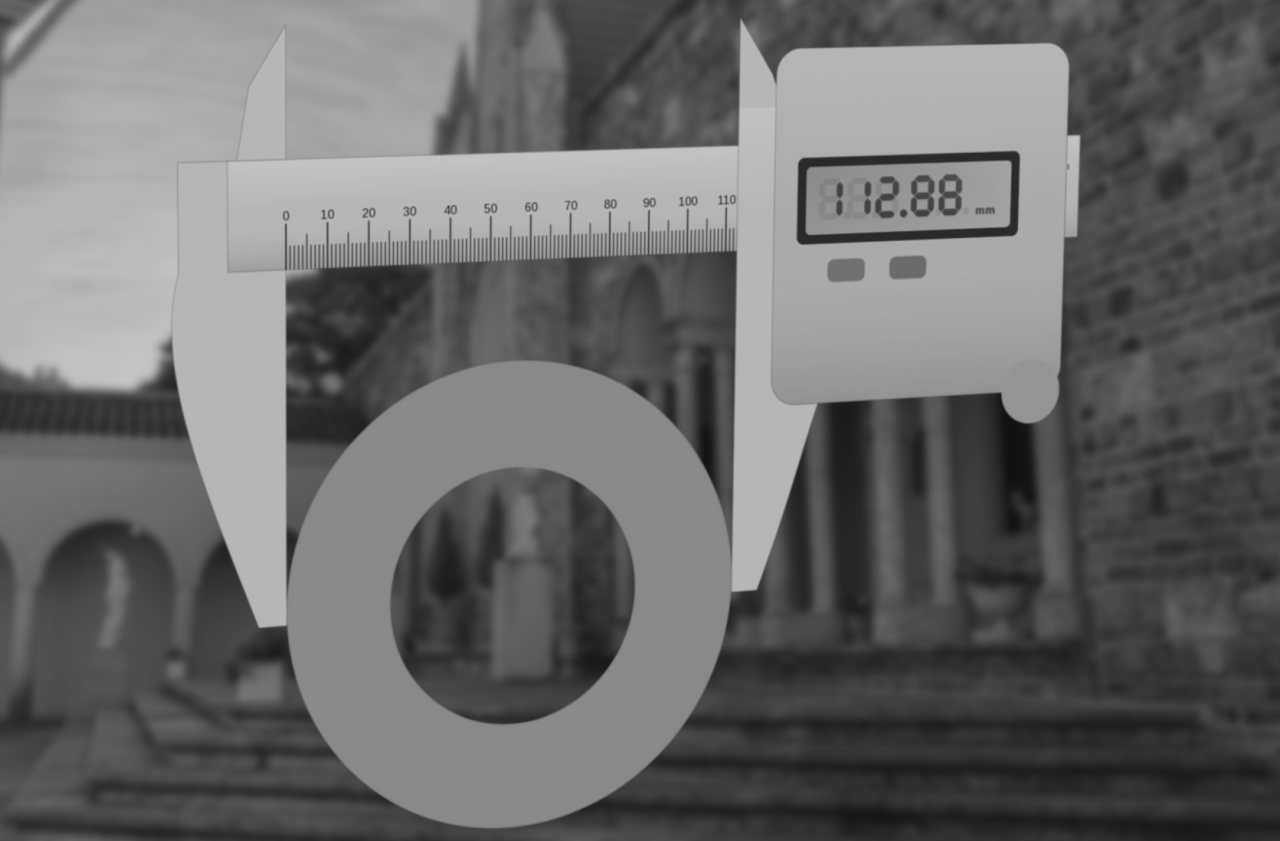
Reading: 112.88 mm
